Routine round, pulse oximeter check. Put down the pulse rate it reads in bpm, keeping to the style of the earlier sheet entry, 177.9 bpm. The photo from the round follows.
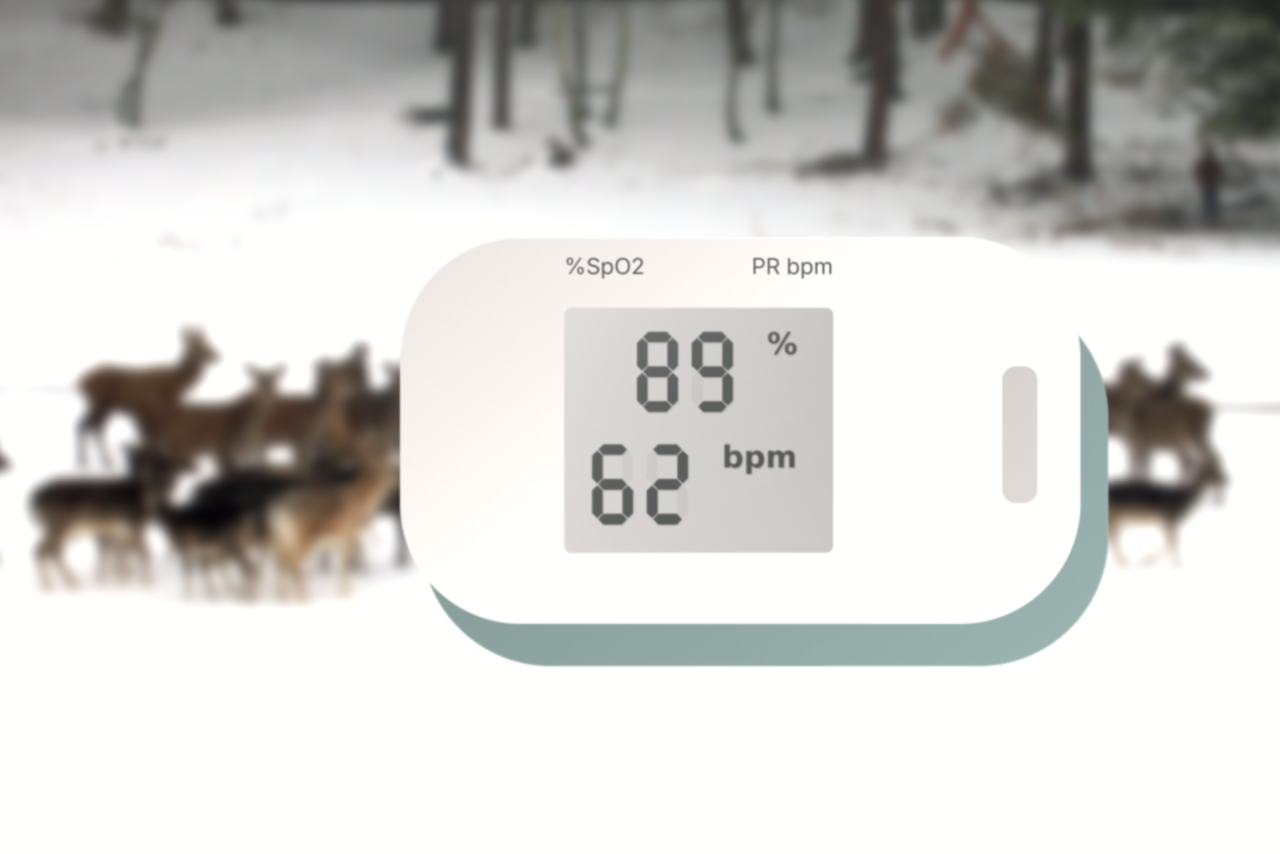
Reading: 62 bpm
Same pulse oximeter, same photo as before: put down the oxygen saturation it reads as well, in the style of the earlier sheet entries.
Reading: 89 %
